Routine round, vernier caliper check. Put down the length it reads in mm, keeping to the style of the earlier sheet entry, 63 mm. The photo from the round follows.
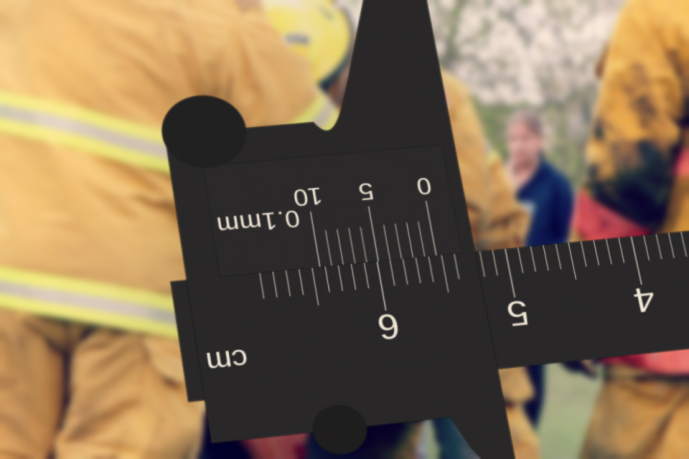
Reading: 55.4 mm
